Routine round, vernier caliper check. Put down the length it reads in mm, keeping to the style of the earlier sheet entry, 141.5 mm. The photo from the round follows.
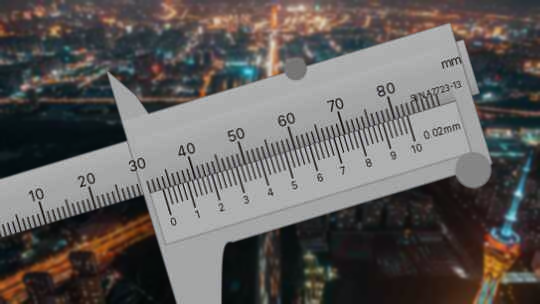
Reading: 33.5 mm
